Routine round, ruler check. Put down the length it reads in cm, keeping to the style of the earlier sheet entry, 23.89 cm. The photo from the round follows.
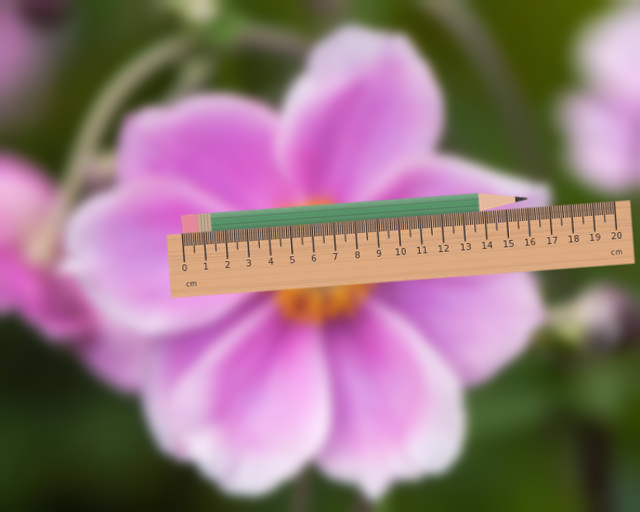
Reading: 16 cm
